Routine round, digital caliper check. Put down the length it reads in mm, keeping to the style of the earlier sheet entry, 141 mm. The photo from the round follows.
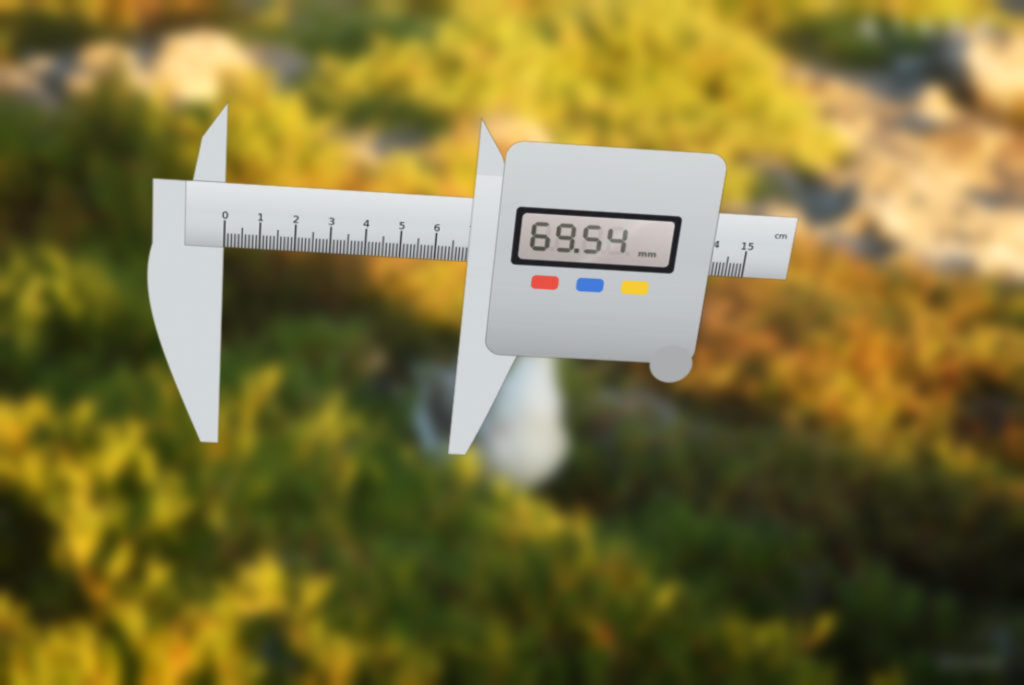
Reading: 69.54 mm
